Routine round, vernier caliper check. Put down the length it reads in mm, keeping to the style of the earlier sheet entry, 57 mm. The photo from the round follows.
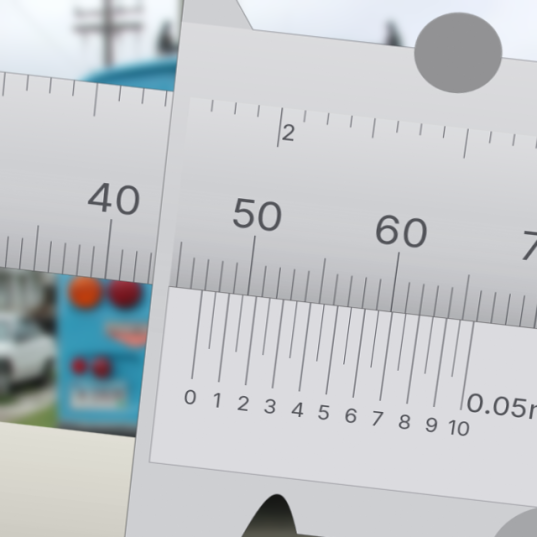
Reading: 46.8 mm
